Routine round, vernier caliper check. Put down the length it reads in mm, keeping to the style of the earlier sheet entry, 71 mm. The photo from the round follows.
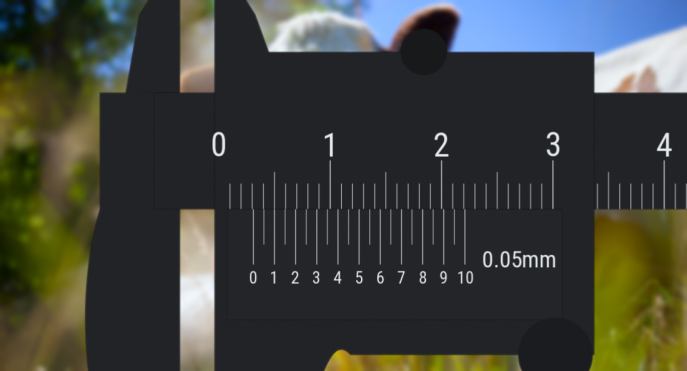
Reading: 3.1 mm
